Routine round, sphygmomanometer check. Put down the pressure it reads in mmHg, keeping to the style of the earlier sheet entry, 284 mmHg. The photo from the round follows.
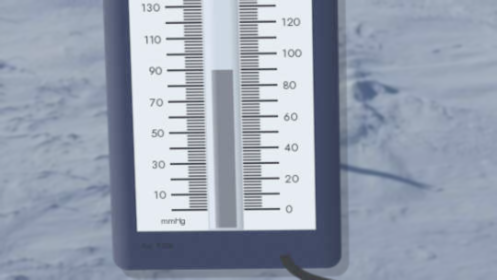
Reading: 90 mmHg
